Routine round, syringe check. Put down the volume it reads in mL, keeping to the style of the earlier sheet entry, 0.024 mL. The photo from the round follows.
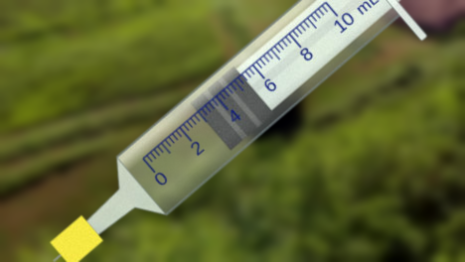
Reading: 3 mL
